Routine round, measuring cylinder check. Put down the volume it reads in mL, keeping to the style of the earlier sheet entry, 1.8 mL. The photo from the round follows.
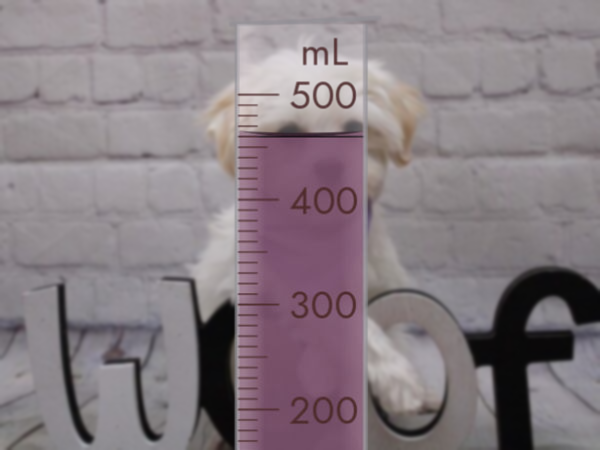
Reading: 460 mL
